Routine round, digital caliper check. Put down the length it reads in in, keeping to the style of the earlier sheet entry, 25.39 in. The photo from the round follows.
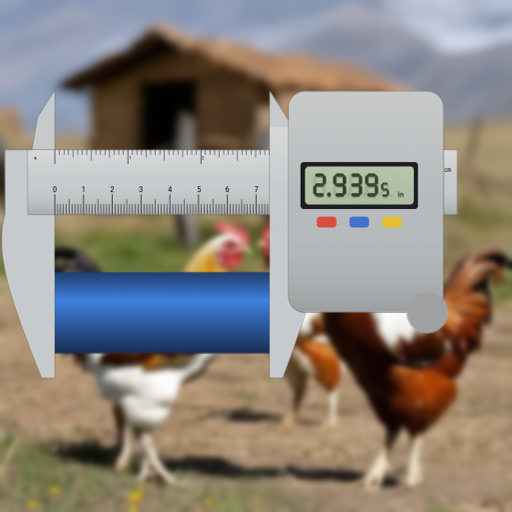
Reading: 2.9395 in
